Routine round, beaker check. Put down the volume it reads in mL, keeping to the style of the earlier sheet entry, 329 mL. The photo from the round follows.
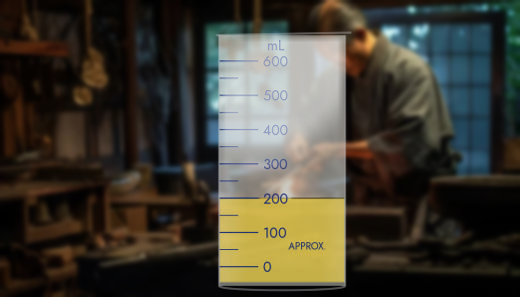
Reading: 200 mL
